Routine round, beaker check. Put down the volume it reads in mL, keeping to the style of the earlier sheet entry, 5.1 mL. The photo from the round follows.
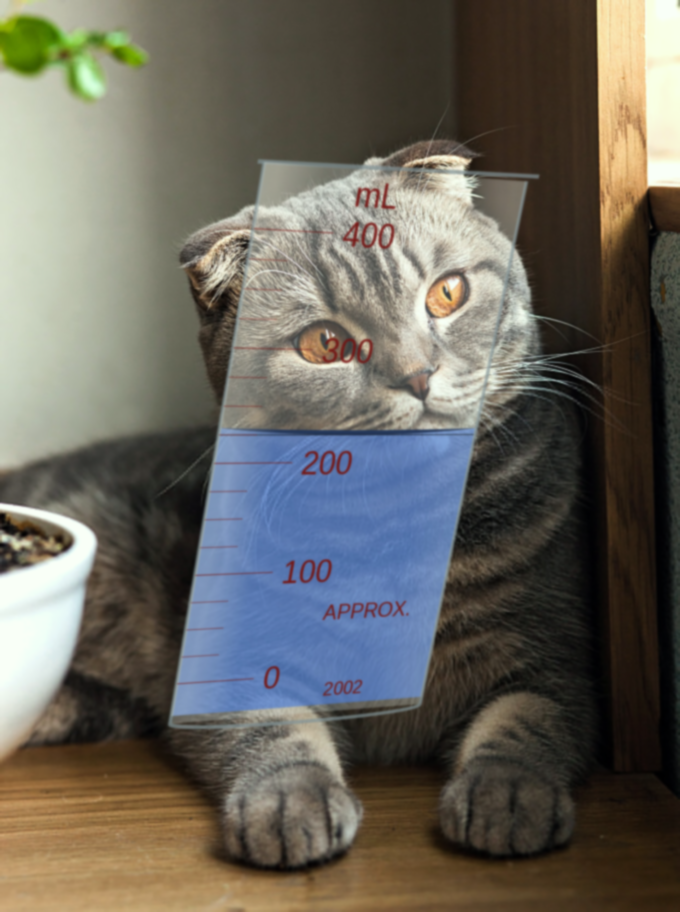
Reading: 225 mL
